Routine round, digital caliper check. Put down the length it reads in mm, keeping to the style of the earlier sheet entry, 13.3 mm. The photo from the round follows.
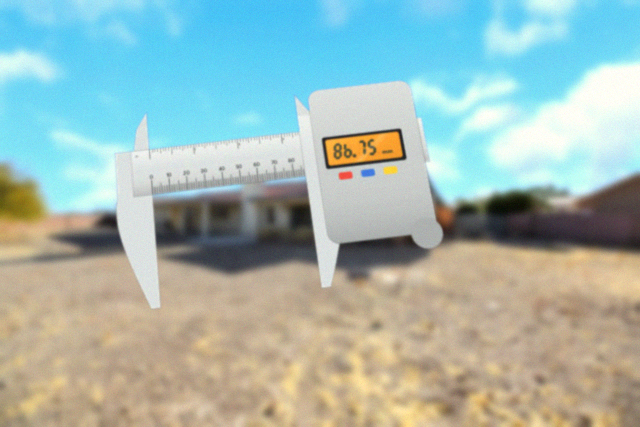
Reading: 86.75 mm
